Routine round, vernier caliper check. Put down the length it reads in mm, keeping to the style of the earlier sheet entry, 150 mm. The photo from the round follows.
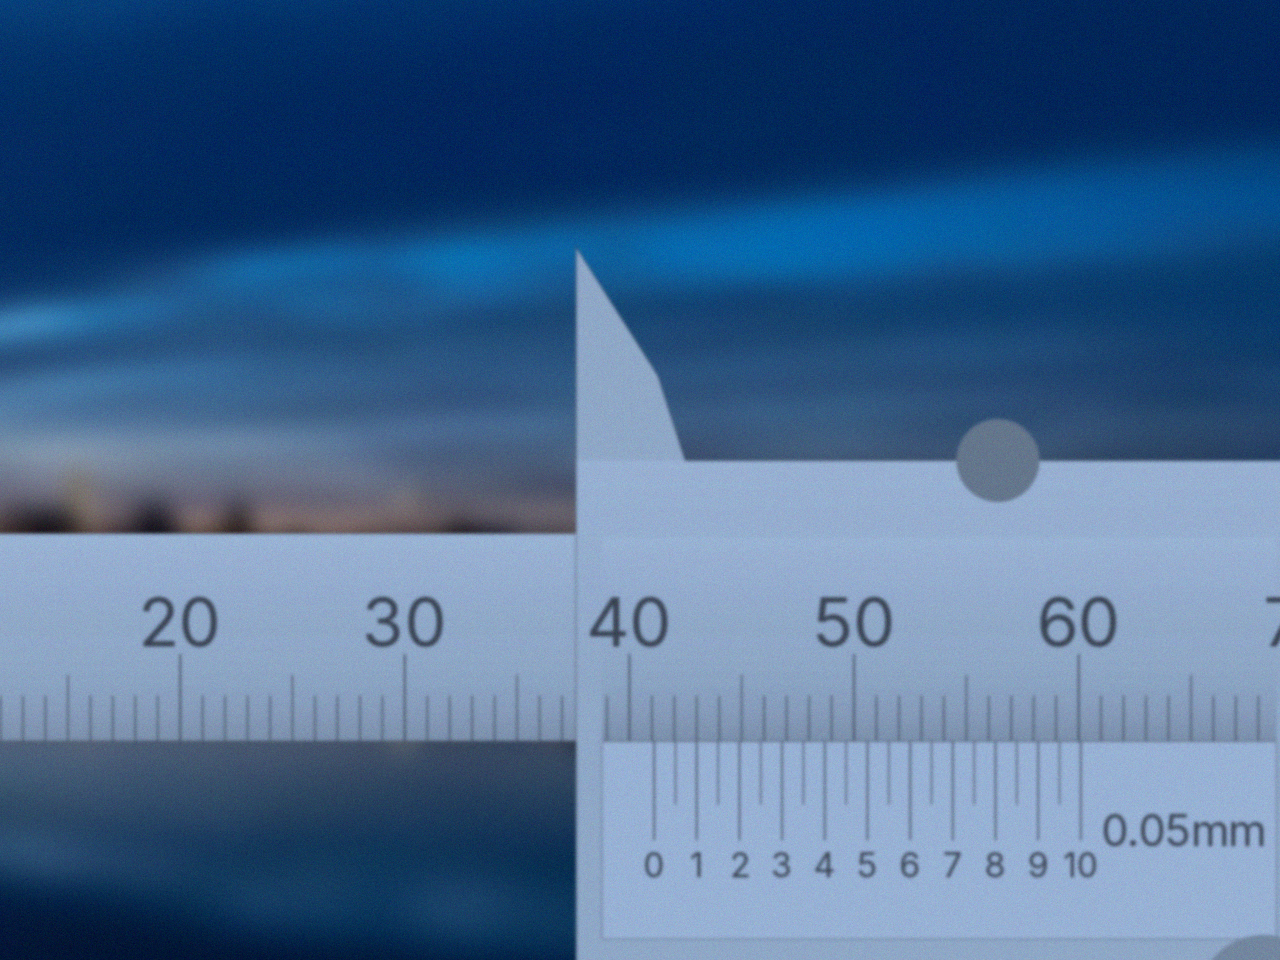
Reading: 41.1 mm
